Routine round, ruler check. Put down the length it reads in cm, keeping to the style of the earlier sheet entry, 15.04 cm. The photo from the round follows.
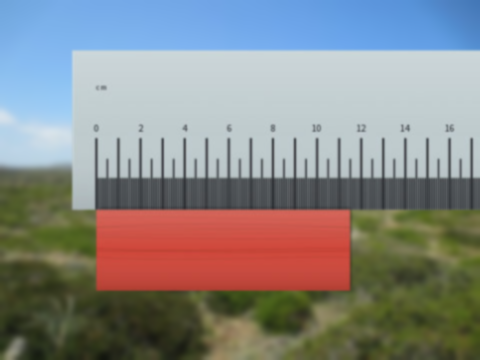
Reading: 11.5 cm
